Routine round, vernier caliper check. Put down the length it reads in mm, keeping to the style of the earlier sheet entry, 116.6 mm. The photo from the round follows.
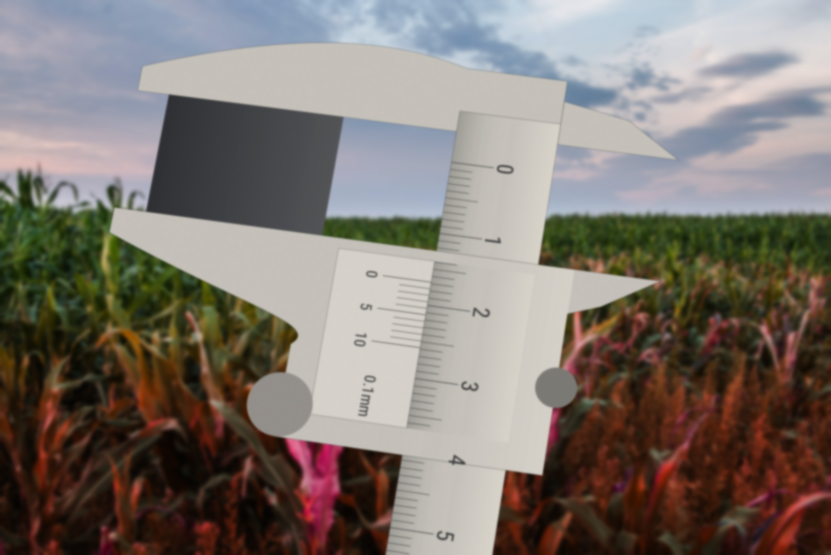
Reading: 16.8 mm
